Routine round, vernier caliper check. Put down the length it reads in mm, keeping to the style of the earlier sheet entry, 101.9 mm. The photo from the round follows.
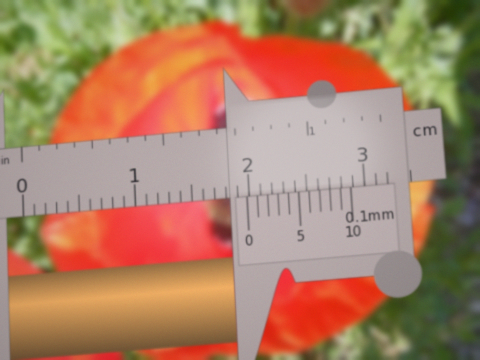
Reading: 19.8 mm
